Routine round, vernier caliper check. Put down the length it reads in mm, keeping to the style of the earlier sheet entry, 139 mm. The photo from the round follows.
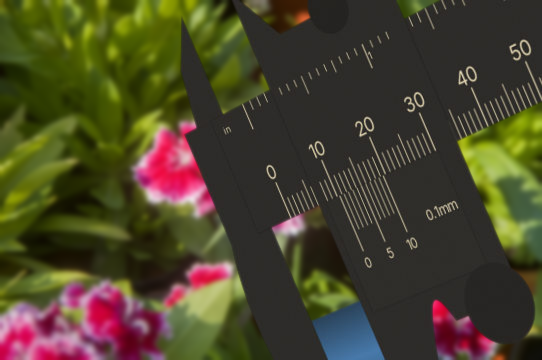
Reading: 10.5 mm
